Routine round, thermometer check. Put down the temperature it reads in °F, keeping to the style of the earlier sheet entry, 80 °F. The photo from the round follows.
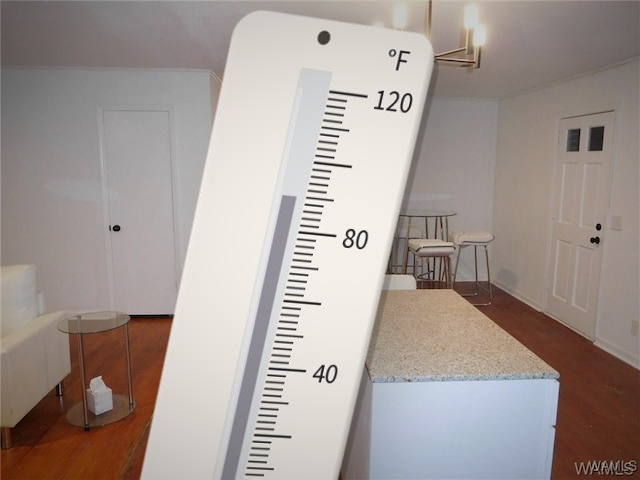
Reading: 90 °F
